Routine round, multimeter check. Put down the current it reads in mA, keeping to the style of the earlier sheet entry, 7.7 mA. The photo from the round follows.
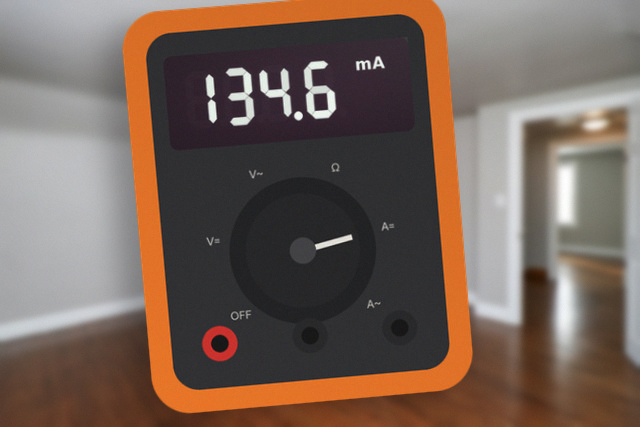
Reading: 134.6 mA
